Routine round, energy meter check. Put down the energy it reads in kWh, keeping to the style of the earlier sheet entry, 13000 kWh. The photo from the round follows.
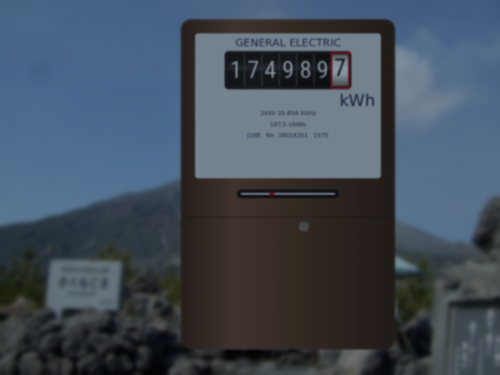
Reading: 174989.7 kWh
